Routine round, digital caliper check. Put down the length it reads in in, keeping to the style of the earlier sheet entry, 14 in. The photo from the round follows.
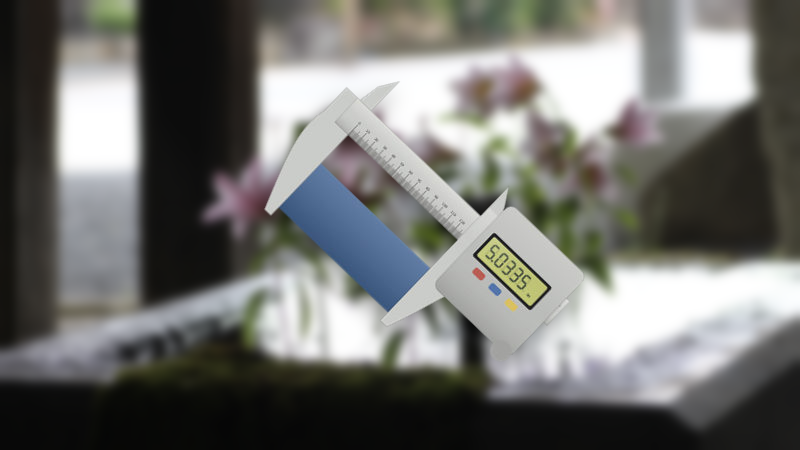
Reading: 5.0335 in
